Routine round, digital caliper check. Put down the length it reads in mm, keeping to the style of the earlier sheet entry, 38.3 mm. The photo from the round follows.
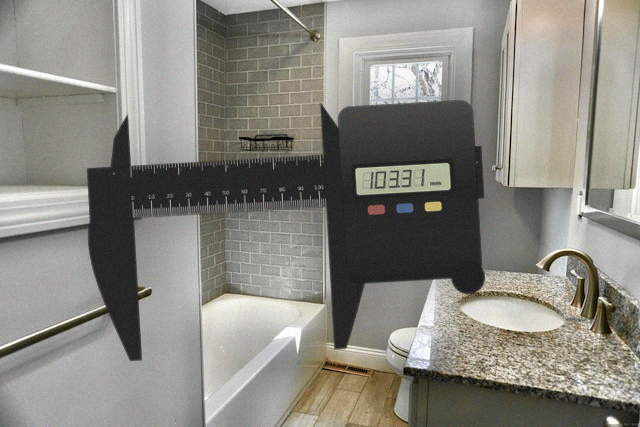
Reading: 103.31 mm
